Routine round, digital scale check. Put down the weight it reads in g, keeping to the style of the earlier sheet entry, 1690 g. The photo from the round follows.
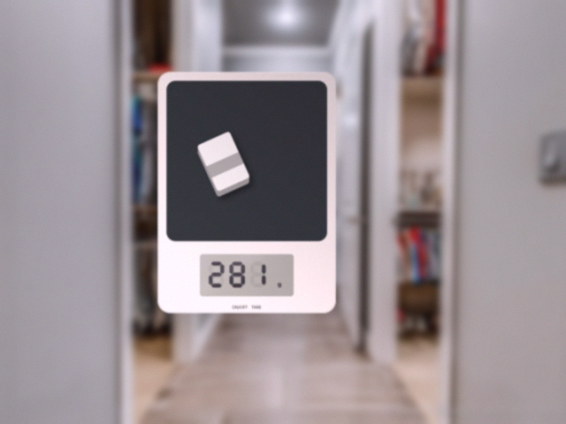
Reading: 281 g
